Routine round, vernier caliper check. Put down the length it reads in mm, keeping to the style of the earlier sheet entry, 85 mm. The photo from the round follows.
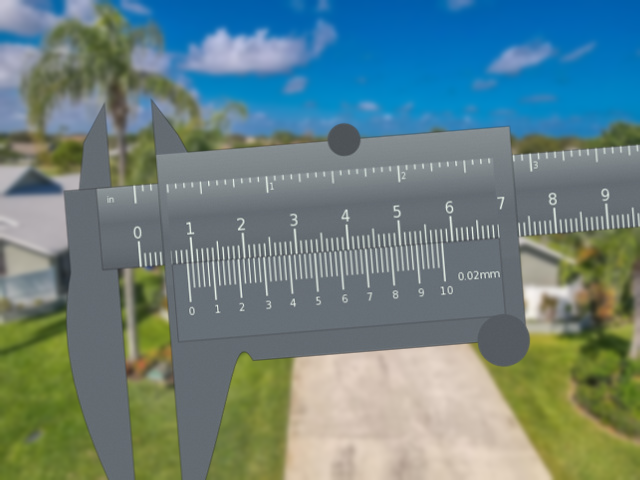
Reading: 9.0 mm
